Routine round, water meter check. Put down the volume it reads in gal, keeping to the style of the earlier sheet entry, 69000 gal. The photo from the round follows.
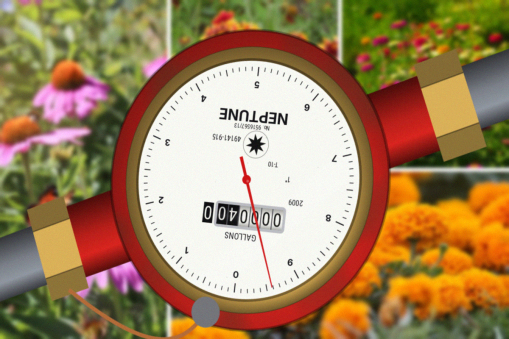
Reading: 399.4 gal
